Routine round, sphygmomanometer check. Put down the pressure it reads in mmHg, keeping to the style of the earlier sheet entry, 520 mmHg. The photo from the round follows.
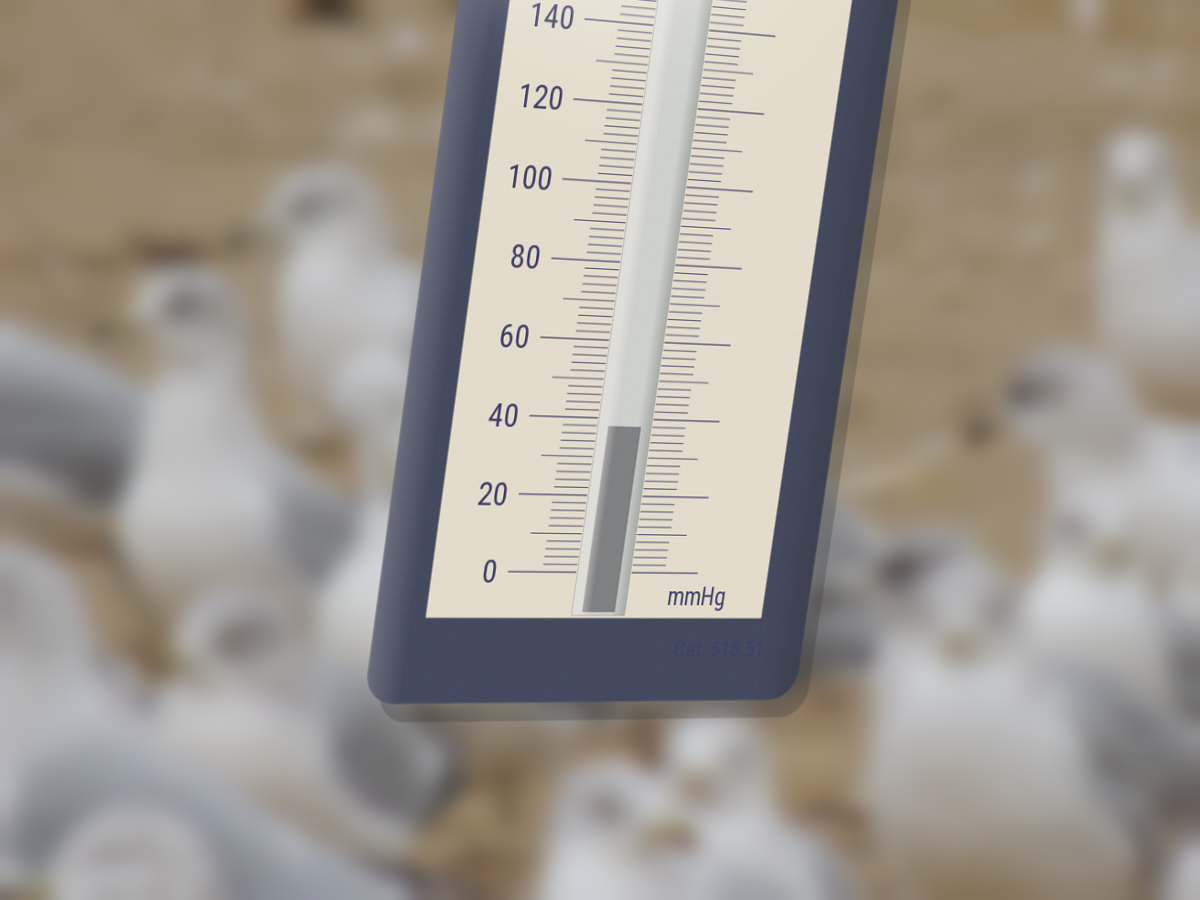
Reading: 38 mmHg
